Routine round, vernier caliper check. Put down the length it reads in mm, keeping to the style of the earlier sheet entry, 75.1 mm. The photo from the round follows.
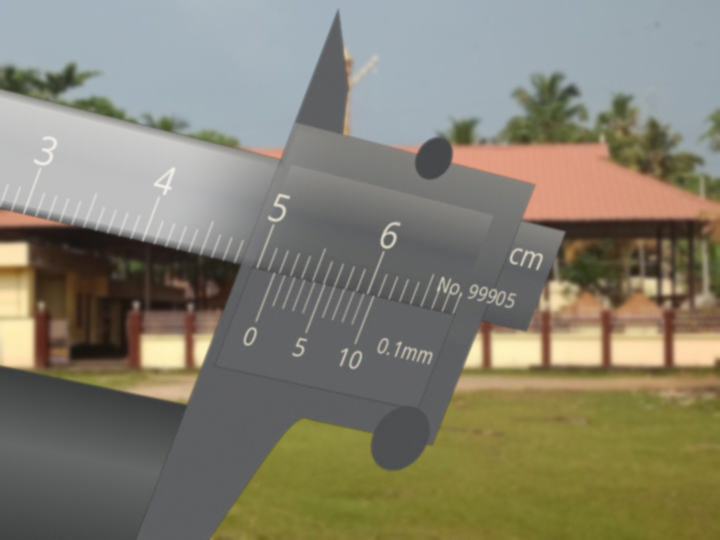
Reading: 51.6 mm
